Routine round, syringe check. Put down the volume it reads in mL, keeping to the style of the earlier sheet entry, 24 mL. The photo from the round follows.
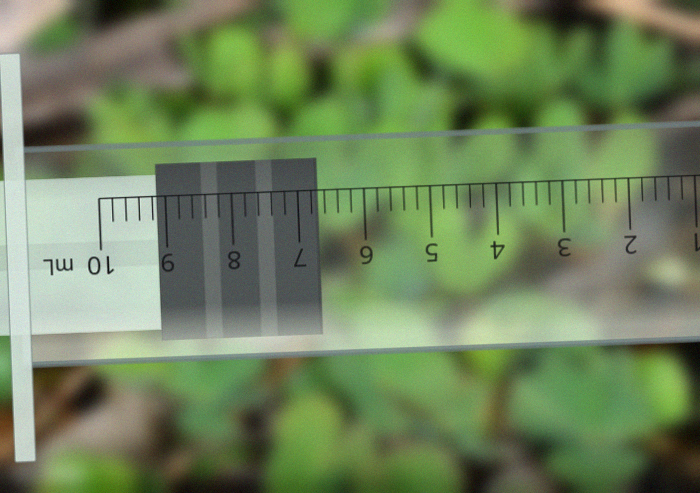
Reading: 6.7 mL
